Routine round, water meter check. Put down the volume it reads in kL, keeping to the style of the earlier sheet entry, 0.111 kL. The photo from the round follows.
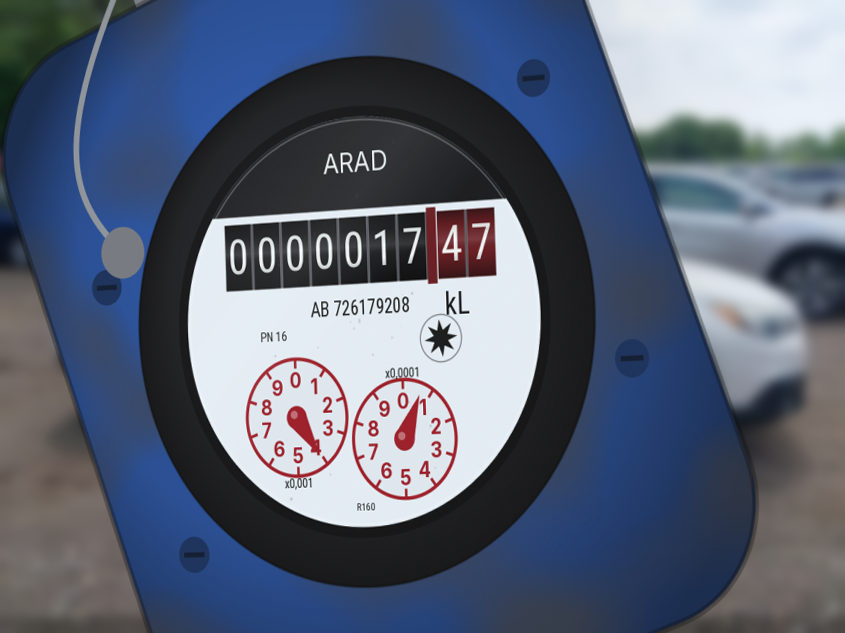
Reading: 17.4740 kL
